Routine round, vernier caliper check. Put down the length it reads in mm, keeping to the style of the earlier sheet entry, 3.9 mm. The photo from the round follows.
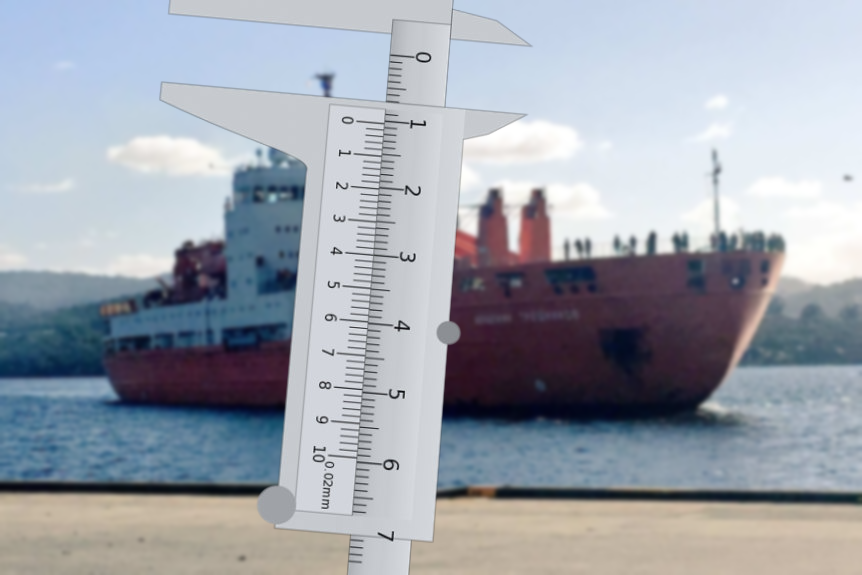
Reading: 10.4 mm
